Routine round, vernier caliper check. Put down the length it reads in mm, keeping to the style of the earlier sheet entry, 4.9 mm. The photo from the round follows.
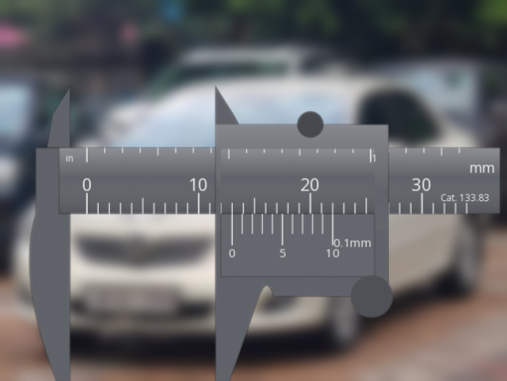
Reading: 13.0 mm
